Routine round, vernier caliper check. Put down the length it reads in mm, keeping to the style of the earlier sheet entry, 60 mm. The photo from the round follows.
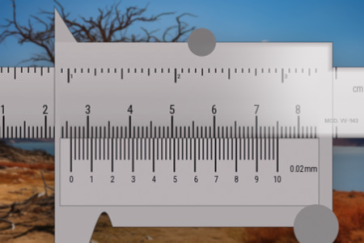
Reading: 26.0 mm
